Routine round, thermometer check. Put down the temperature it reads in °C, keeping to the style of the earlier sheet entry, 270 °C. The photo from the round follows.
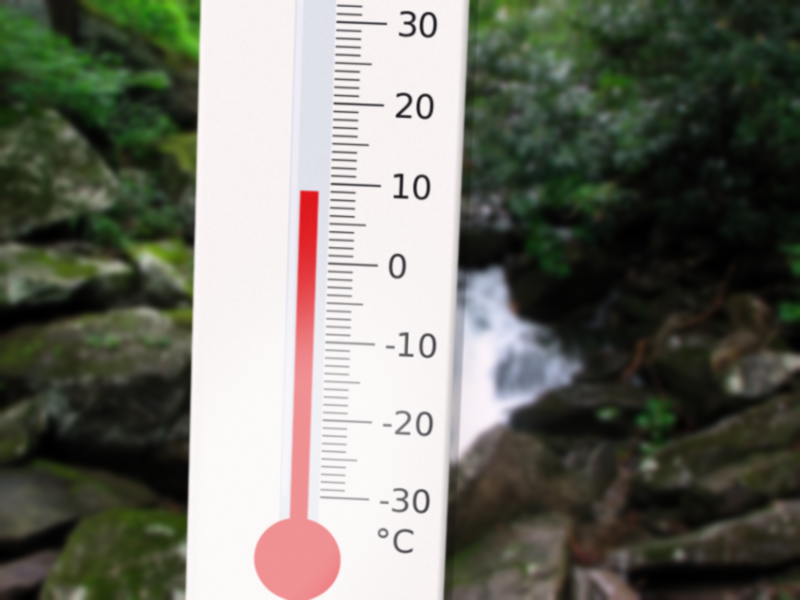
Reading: 9 °C
